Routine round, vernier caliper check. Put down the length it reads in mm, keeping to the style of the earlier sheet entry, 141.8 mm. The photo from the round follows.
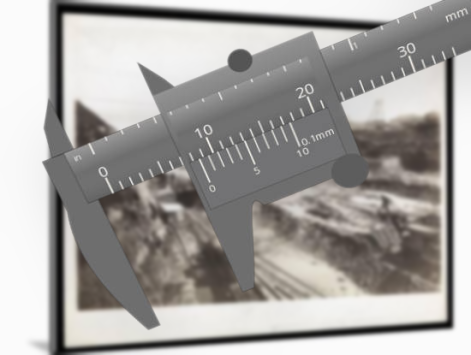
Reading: 8.6 mm
